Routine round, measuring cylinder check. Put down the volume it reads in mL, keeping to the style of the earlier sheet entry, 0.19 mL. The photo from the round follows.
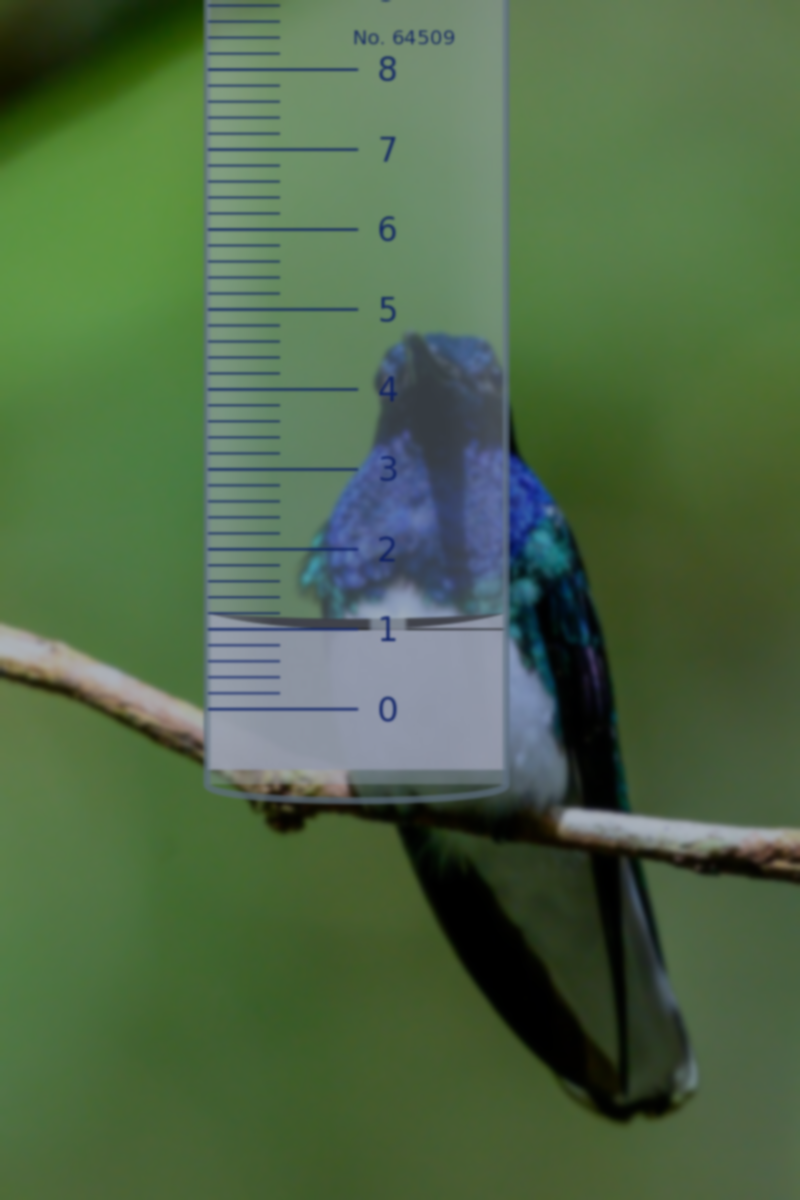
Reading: 1 mL
